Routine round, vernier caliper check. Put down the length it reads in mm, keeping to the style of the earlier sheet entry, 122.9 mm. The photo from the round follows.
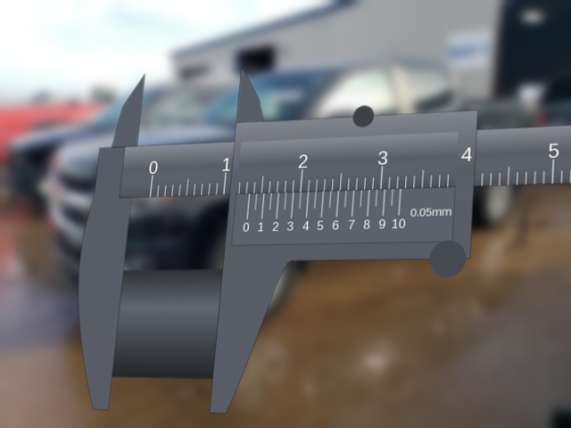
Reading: 13.4 mm
